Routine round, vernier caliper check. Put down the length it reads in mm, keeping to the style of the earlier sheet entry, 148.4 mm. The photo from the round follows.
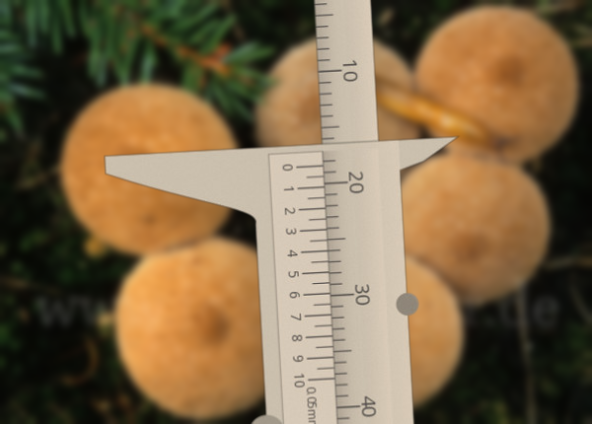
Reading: 18.4 mm
